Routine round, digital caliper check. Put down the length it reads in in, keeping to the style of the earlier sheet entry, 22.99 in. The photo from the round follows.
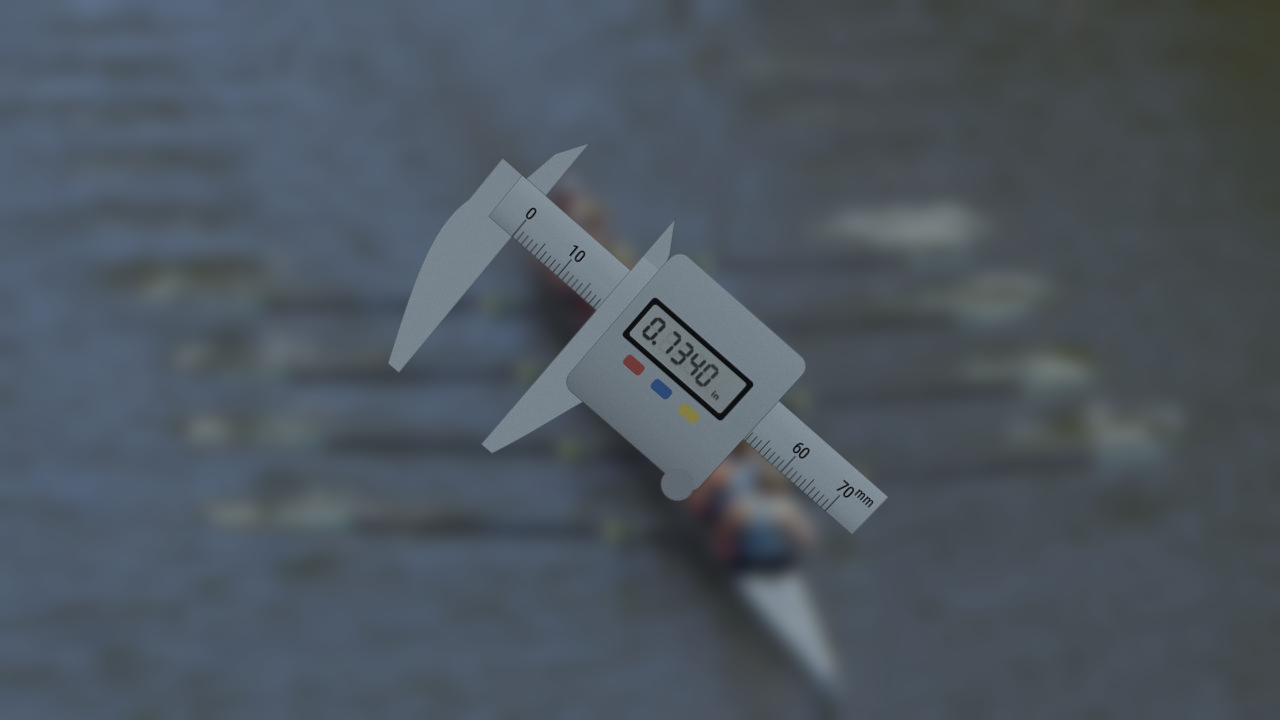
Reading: 0.7340 in
